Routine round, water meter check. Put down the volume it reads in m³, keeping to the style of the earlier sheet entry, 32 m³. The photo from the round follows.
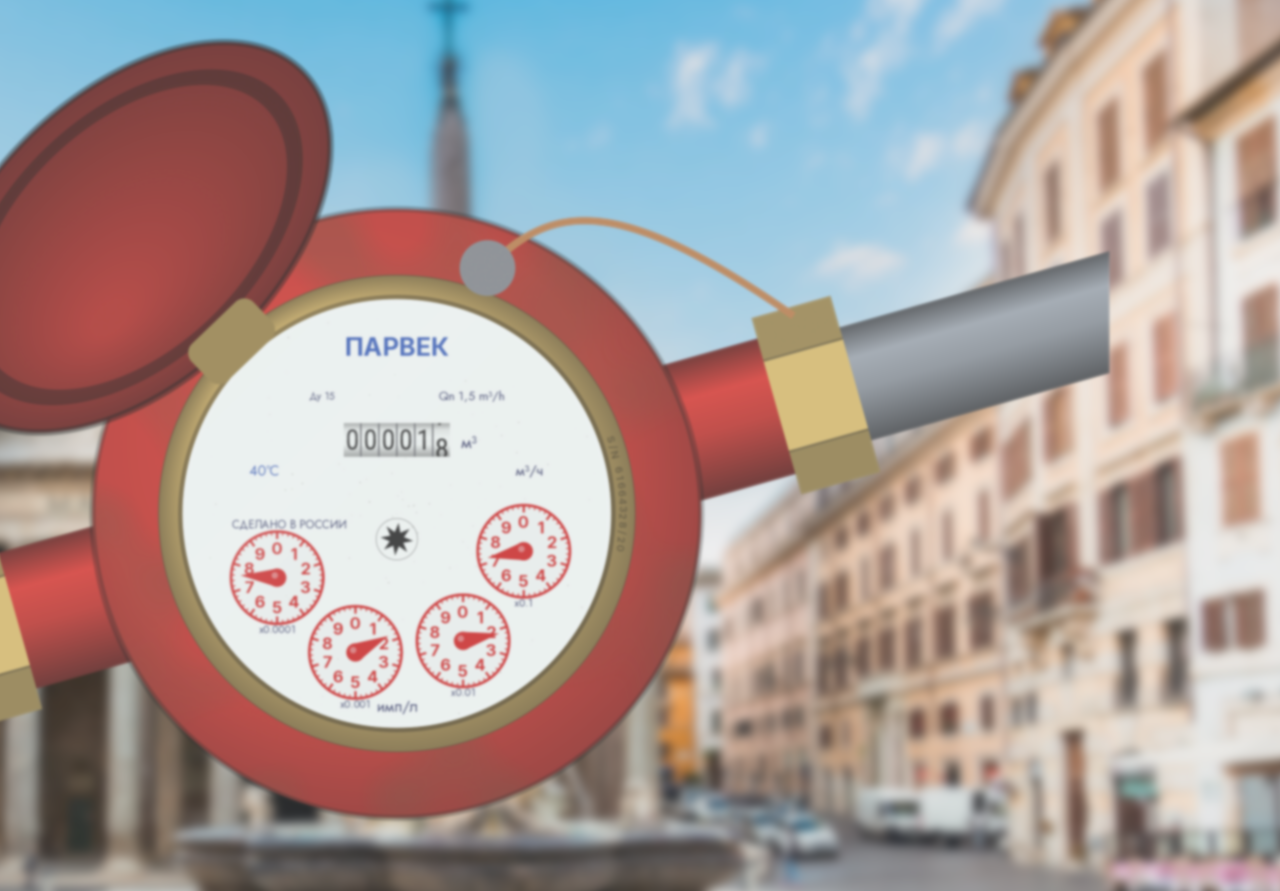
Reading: 17.7217 m³
